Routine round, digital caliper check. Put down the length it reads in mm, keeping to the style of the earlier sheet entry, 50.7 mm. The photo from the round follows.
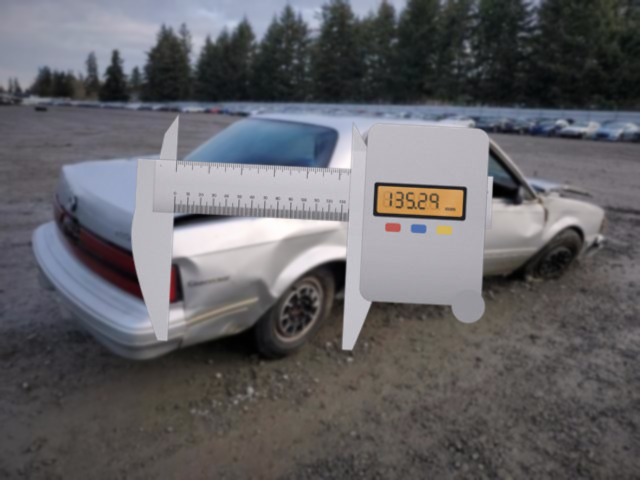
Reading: 135.29 mm
